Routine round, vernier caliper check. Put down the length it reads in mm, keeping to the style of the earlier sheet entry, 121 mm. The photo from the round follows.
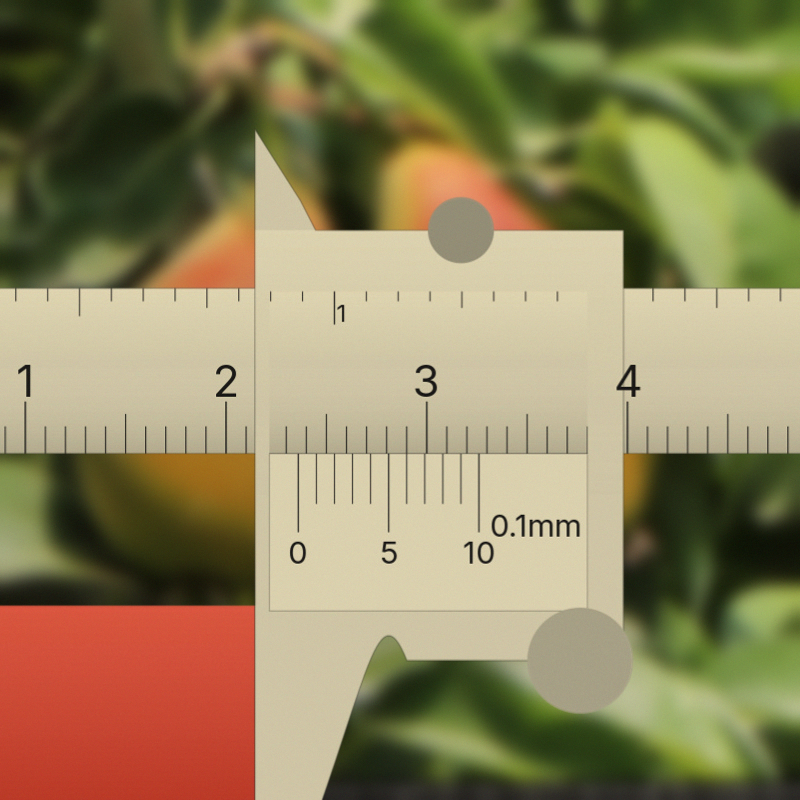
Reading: 23.6 mm
